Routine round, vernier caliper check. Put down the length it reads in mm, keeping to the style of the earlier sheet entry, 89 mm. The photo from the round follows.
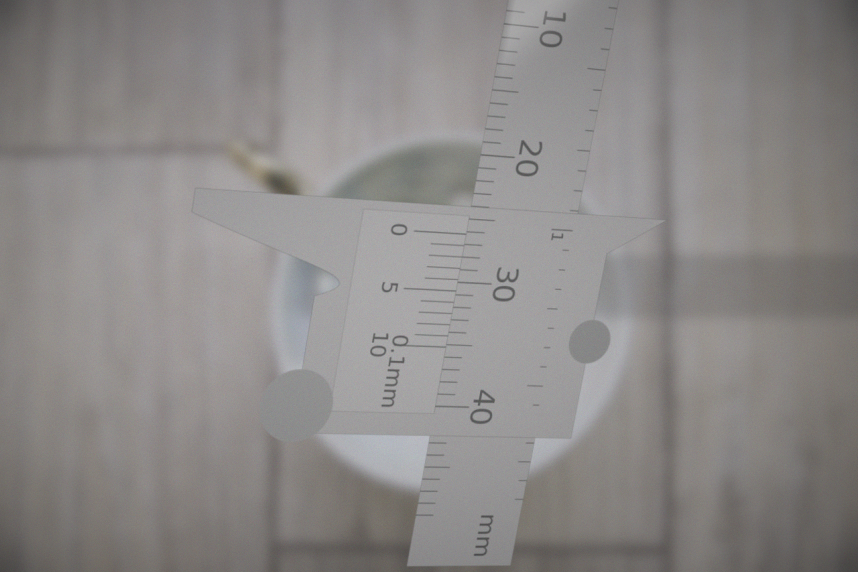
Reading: 26.2 mm
